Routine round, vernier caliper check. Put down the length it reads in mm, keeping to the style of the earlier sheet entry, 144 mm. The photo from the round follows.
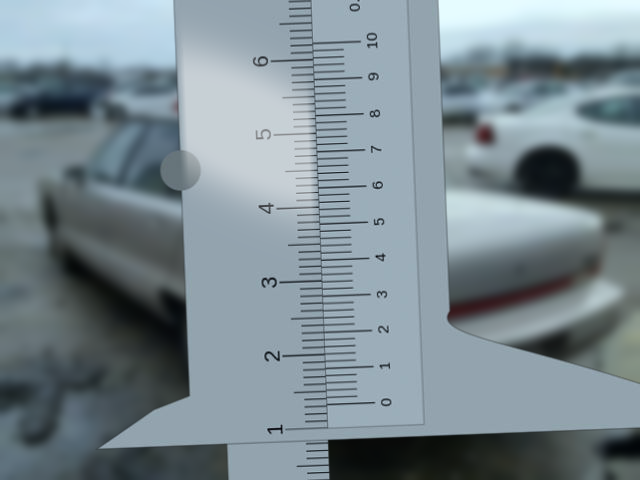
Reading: 13.2 mm
